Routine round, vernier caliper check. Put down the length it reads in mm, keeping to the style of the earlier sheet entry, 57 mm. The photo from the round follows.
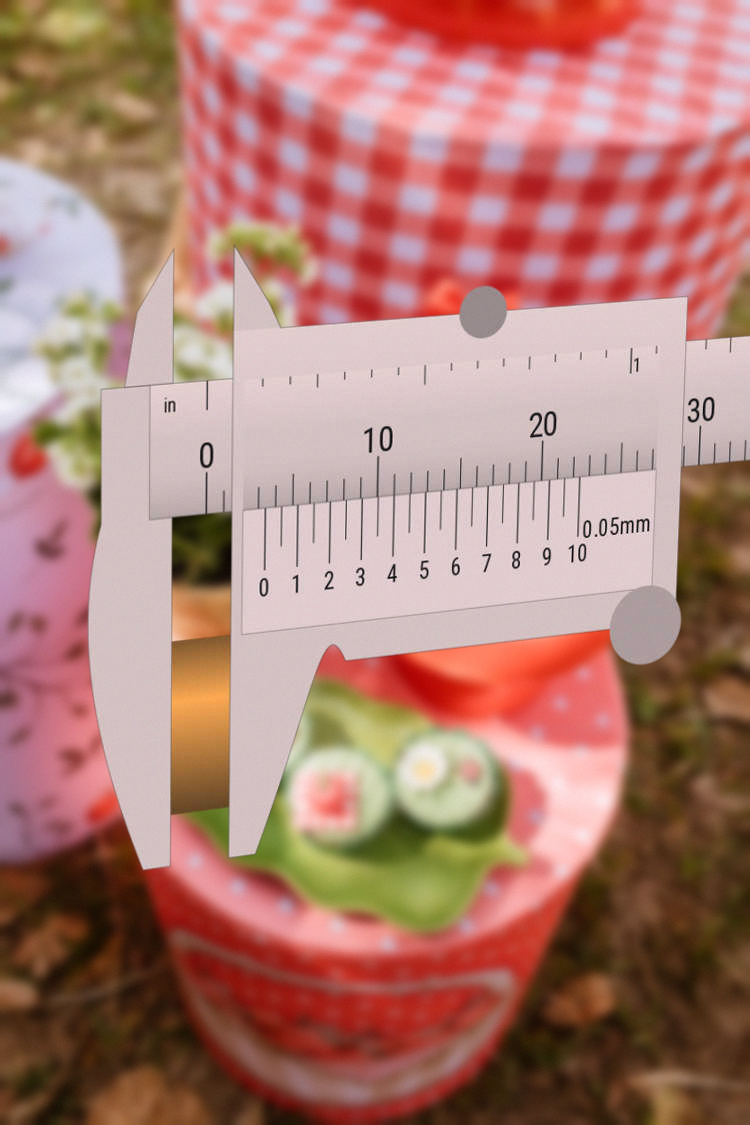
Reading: 3.4 mm
